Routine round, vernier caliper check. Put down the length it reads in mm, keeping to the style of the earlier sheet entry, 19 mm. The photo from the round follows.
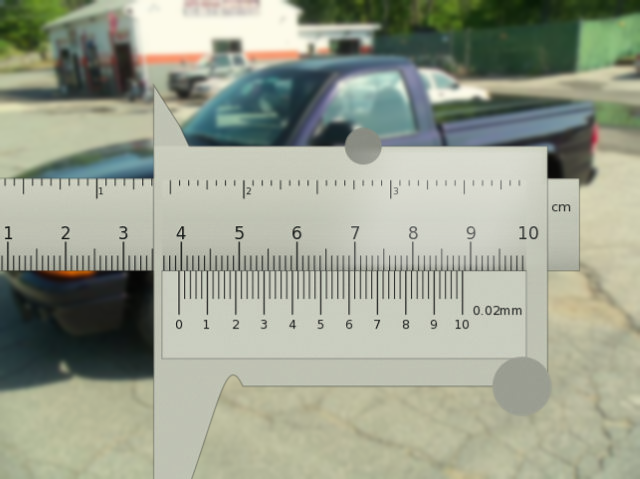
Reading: 39.6 mm
